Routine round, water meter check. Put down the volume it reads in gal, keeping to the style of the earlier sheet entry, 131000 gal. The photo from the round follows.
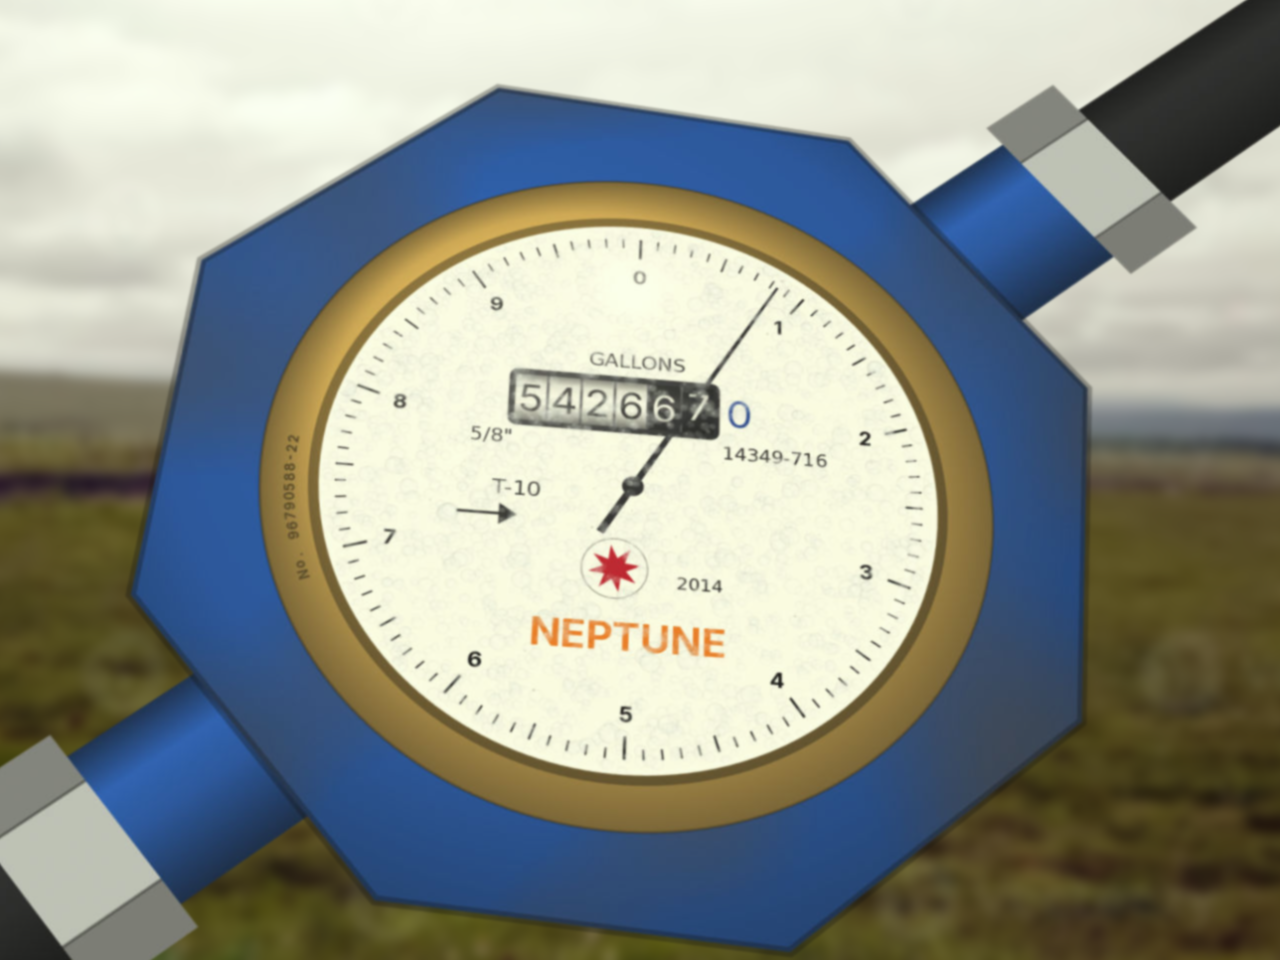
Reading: 5426670.8 gal
